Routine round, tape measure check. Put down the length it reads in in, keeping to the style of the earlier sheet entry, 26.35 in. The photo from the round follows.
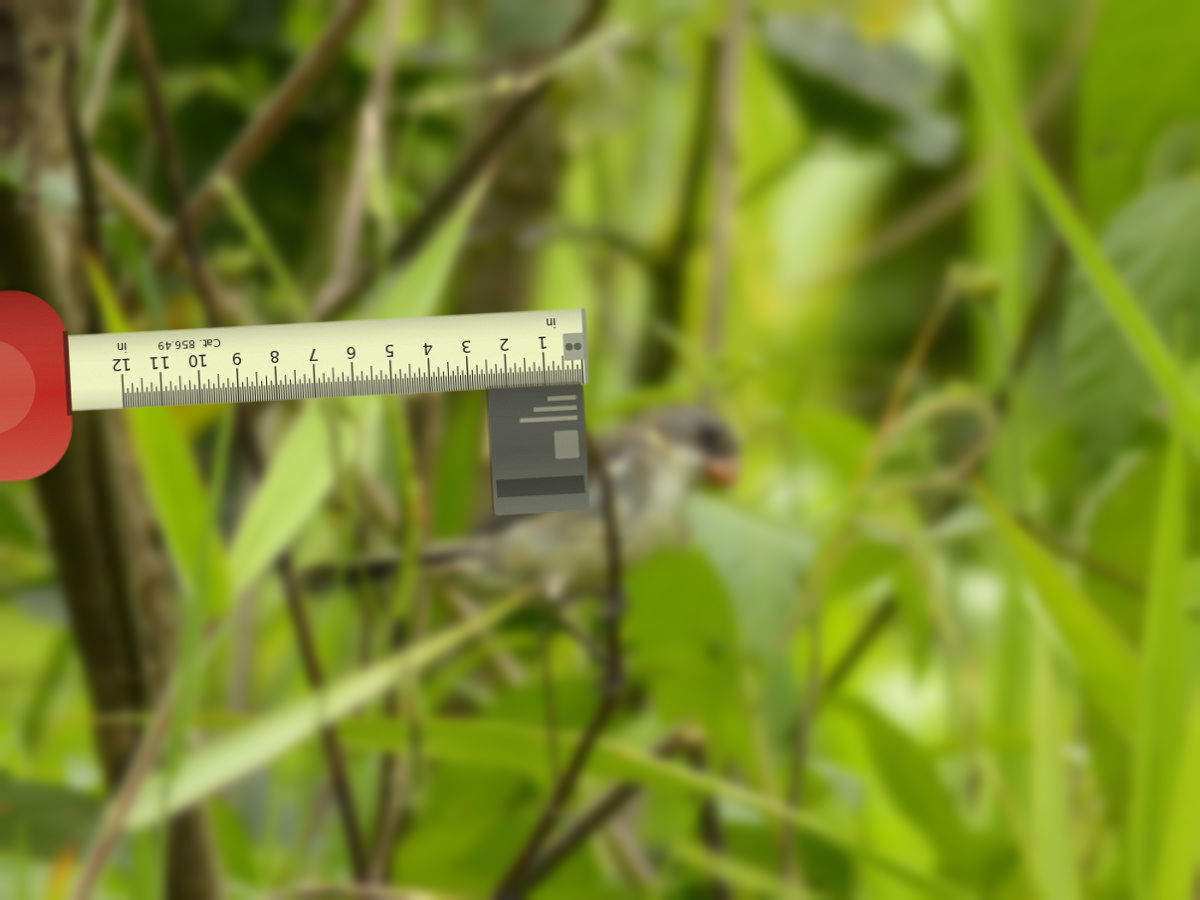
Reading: 2.5 in
